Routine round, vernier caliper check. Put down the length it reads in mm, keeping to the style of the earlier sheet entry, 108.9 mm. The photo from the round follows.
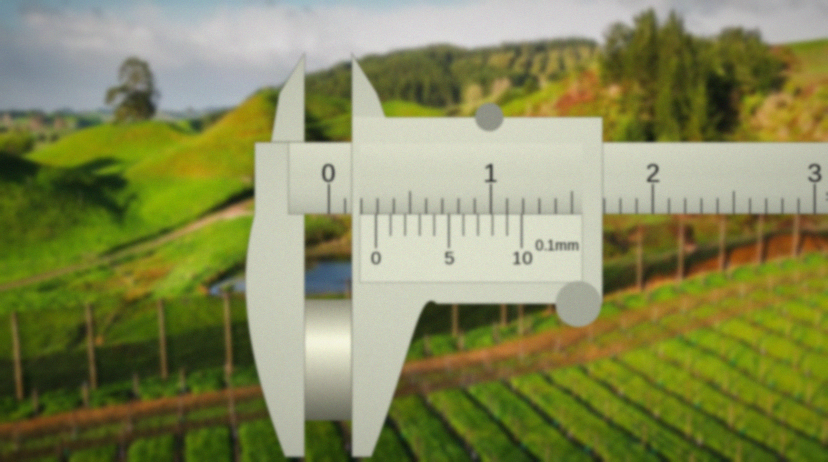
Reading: 2.9 mm
